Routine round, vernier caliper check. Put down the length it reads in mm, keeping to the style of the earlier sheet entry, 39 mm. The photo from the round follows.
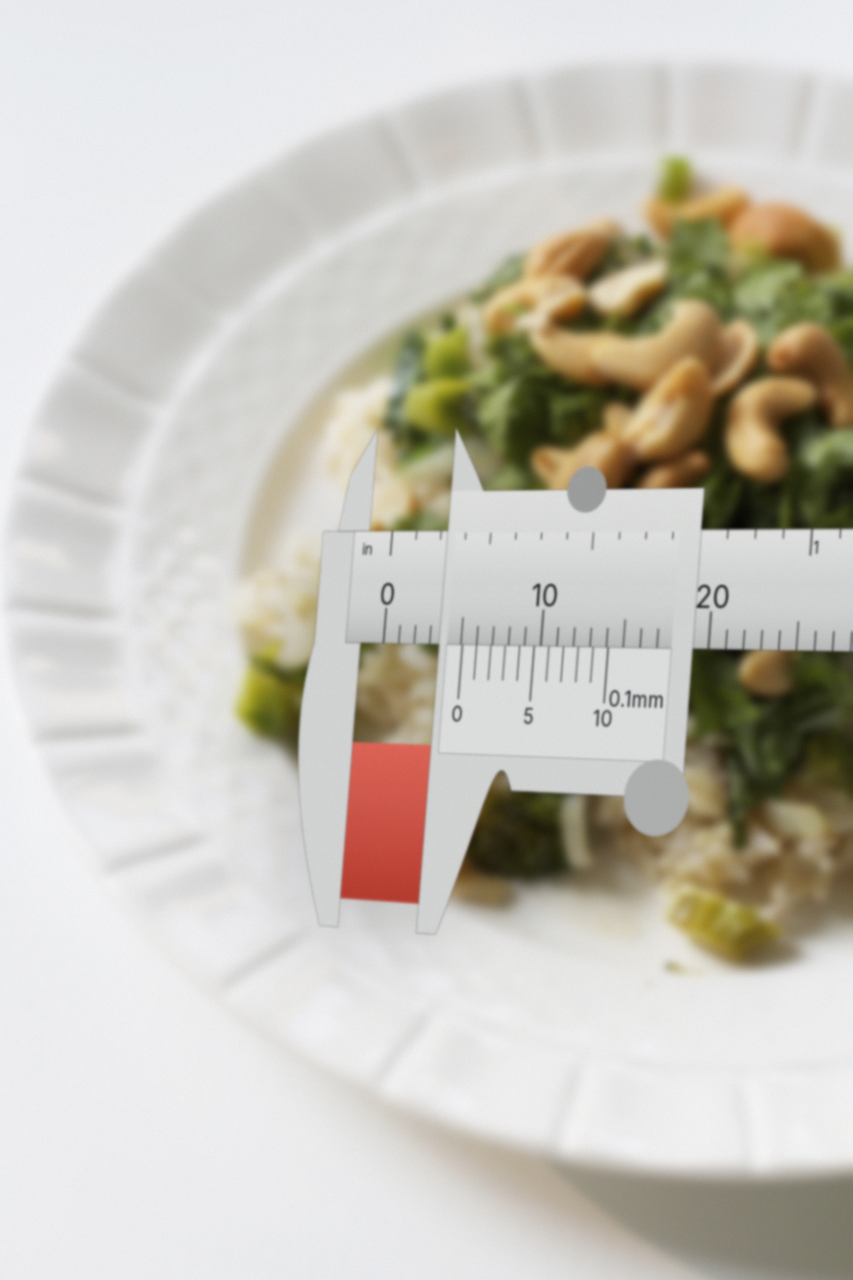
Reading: 5.1 mm
